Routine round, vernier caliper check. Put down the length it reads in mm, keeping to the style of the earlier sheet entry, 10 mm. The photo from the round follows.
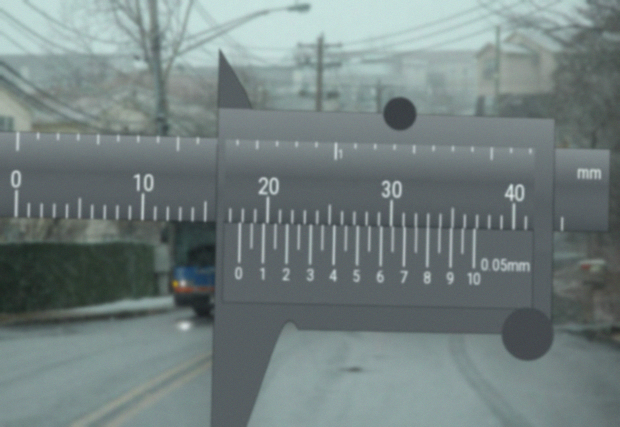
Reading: 17.8 mm
